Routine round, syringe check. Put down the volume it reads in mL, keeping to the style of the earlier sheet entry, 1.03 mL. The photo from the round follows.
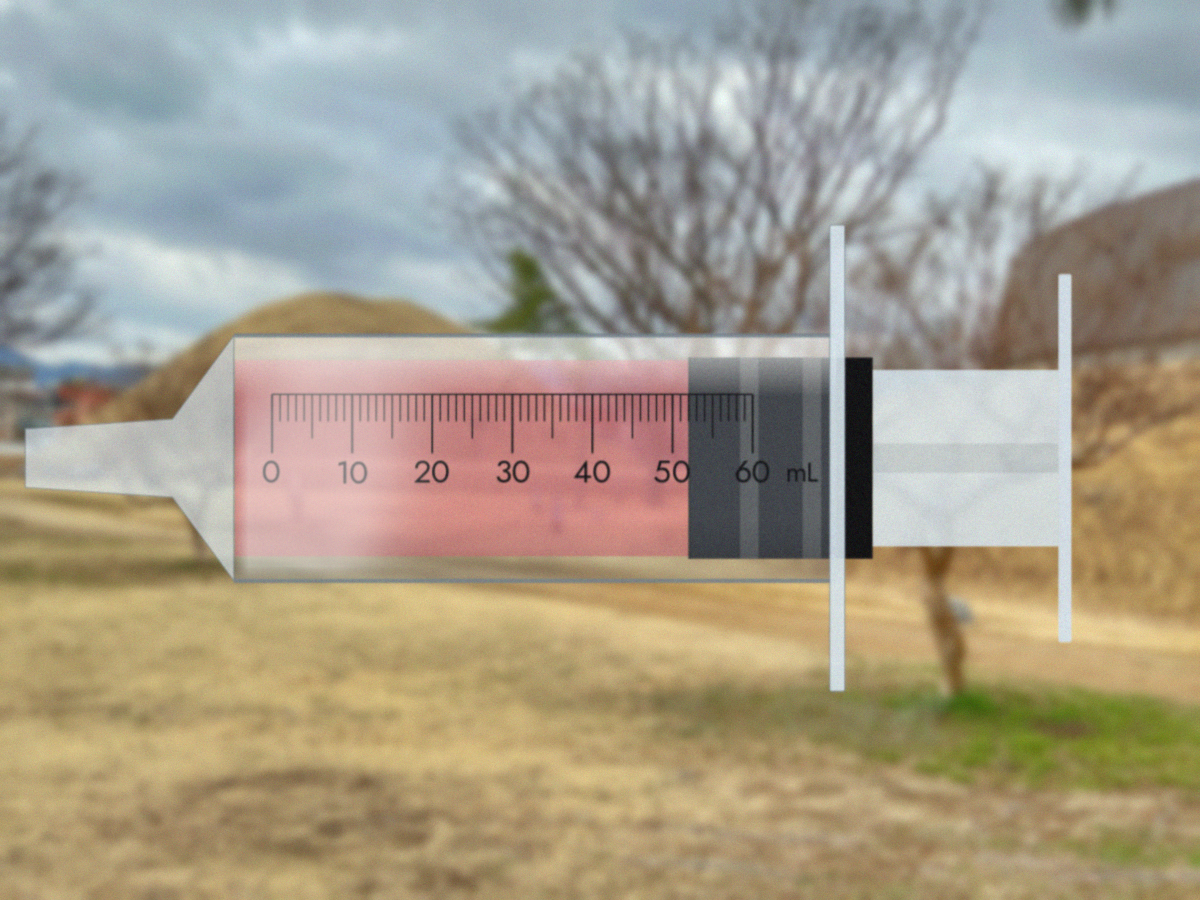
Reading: 52 mL
